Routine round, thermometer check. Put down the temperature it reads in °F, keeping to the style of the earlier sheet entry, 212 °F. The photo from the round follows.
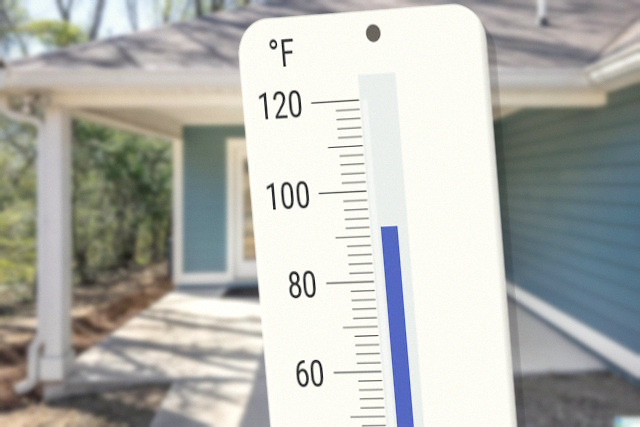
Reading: 92 °F
